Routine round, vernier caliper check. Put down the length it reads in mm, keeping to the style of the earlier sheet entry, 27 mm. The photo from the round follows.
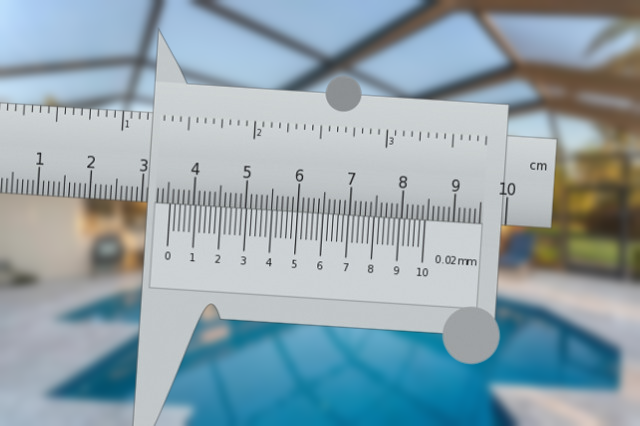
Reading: 35.5 mm
